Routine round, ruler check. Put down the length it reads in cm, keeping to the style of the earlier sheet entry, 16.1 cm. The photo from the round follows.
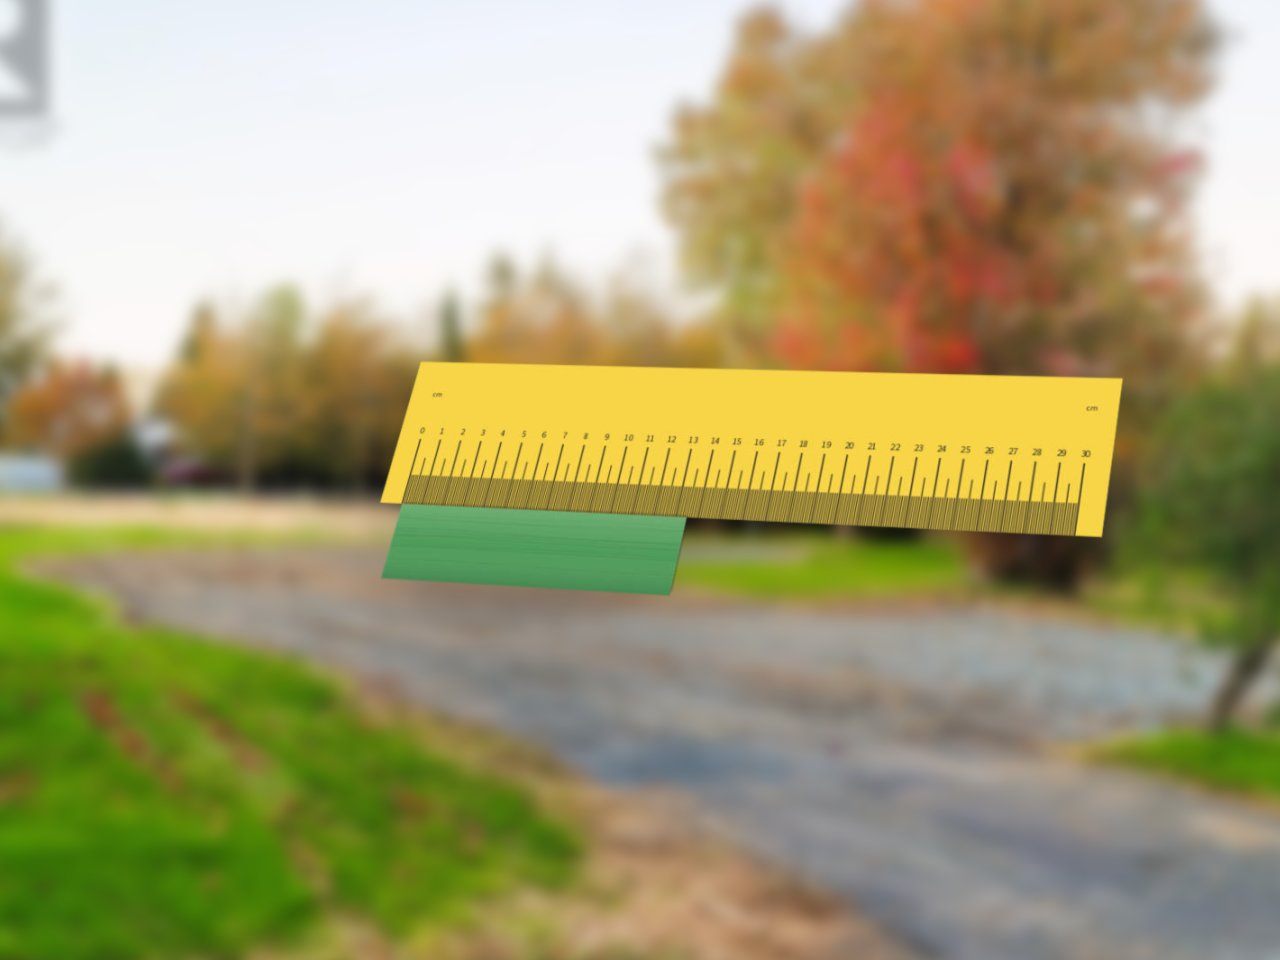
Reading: 13.5 cm
